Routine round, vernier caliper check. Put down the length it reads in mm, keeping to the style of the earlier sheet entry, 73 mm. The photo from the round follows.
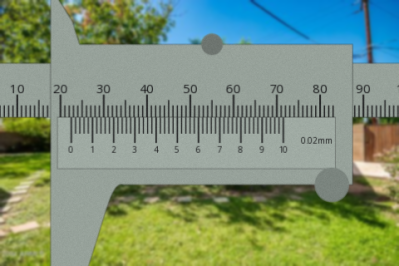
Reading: 22.5 mm
